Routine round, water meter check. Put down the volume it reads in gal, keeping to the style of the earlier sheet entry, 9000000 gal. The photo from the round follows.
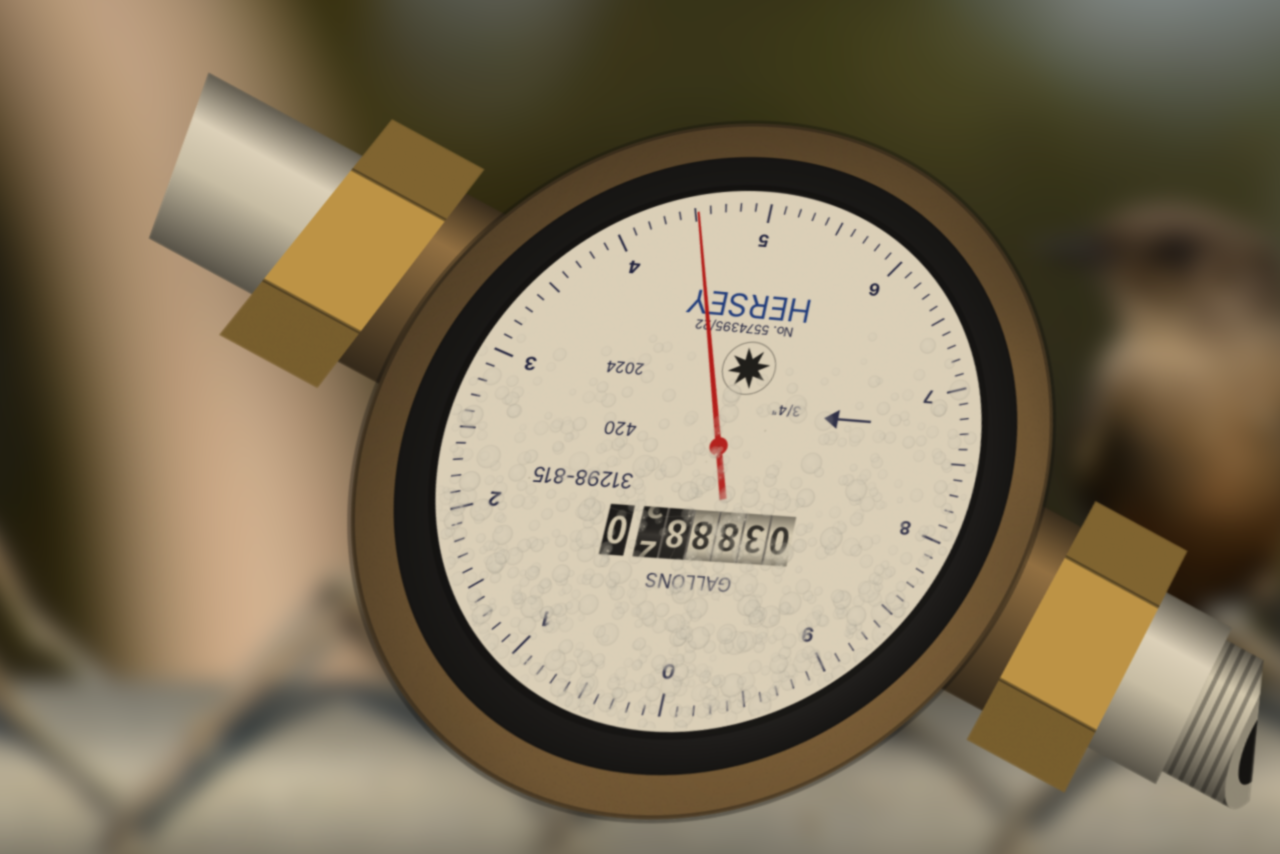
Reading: 388824.5 gal
